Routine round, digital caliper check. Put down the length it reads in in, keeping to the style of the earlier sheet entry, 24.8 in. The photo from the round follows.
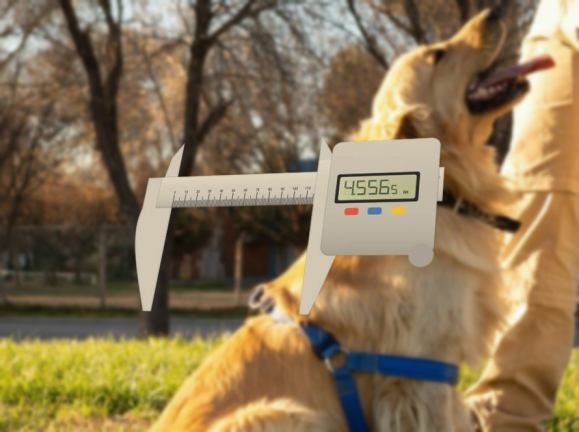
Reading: 4.5565 in
